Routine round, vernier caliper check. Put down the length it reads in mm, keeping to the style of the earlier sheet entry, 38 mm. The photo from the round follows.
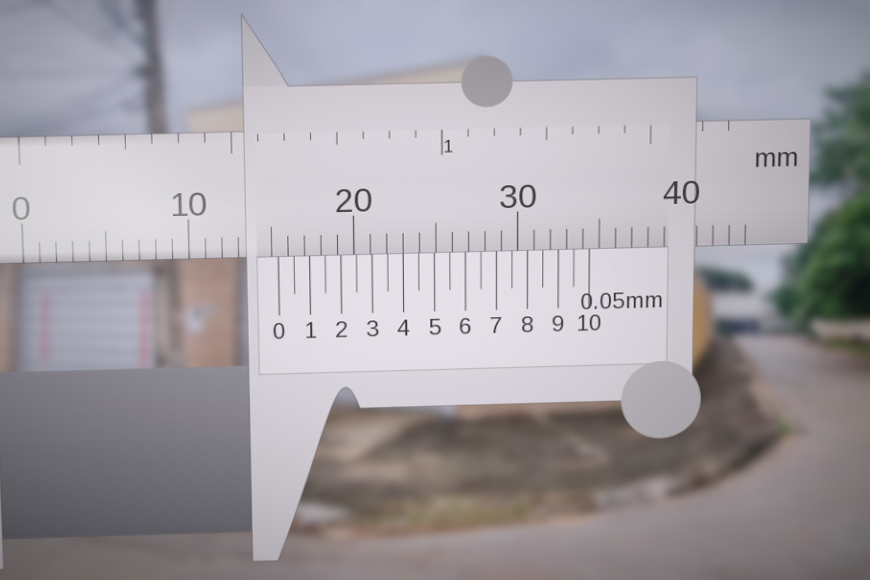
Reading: 15.4 mm
